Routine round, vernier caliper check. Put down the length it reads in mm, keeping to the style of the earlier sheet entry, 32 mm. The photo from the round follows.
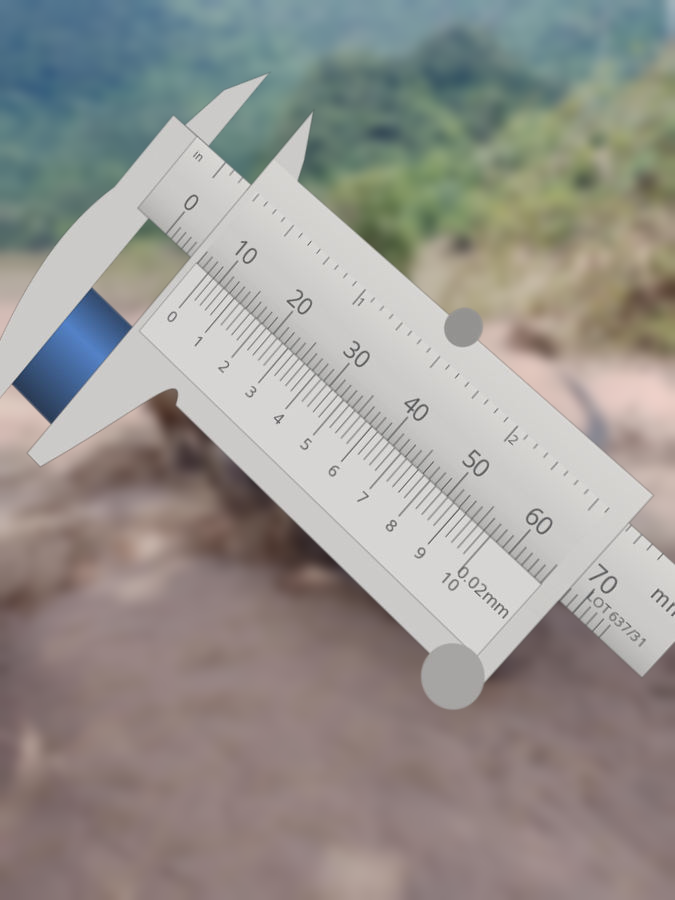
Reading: 8.0 mm
